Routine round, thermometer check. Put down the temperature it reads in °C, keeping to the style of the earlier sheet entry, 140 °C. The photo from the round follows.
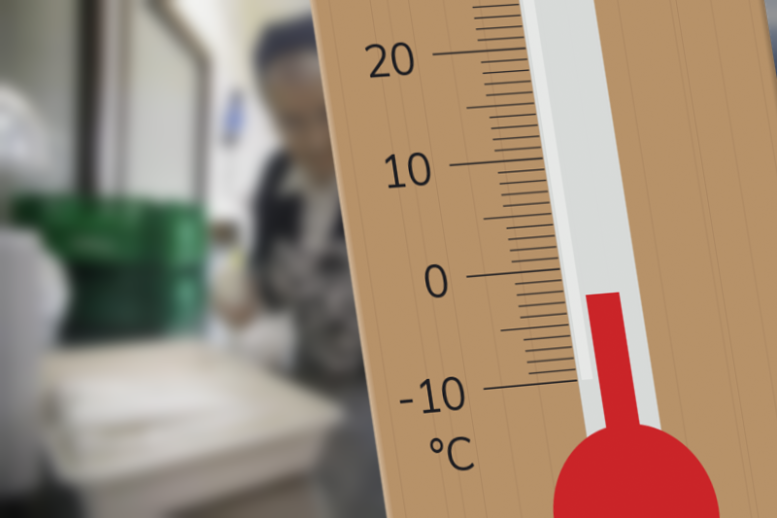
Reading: -2.5 °C
